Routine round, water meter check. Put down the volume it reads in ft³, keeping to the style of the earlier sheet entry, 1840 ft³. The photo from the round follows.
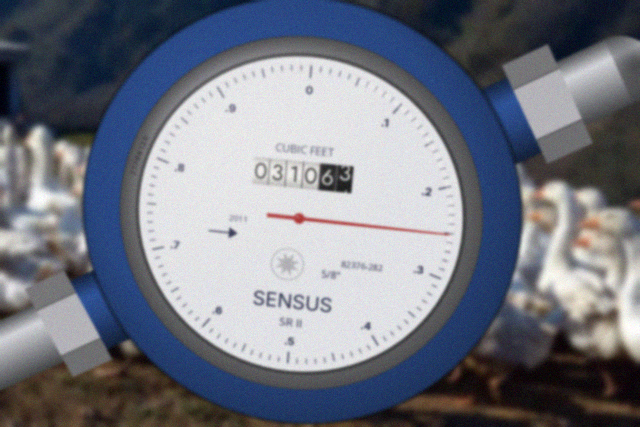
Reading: 31063.25 ft³
